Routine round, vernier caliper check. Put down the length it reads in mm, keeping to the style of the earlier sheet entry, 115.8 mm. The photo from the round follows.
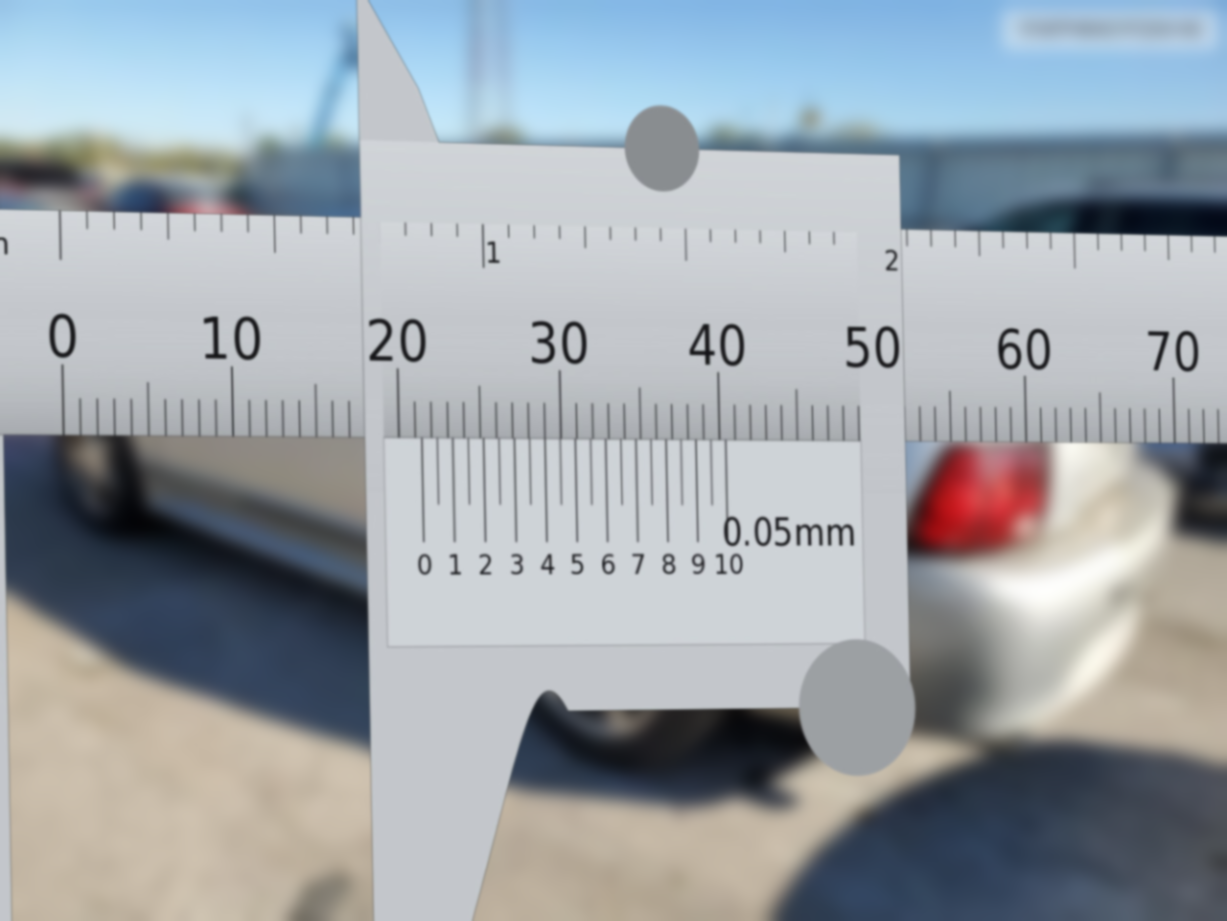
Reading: 21.4 mm
